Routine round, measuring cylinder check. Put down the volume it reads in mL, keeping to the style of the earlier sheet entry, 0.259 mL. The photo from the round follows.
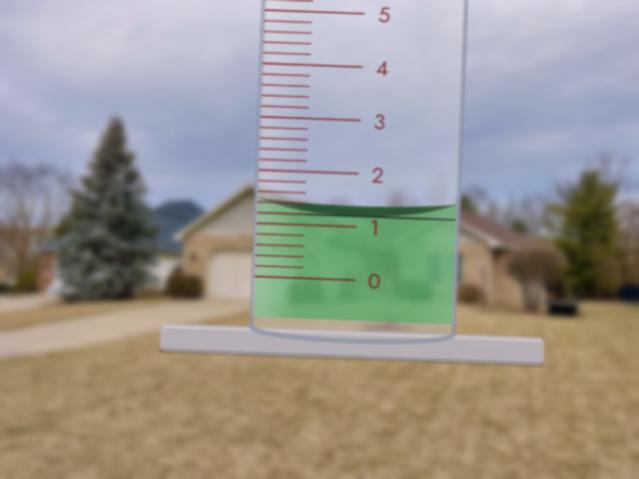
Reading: 1.2 mL
